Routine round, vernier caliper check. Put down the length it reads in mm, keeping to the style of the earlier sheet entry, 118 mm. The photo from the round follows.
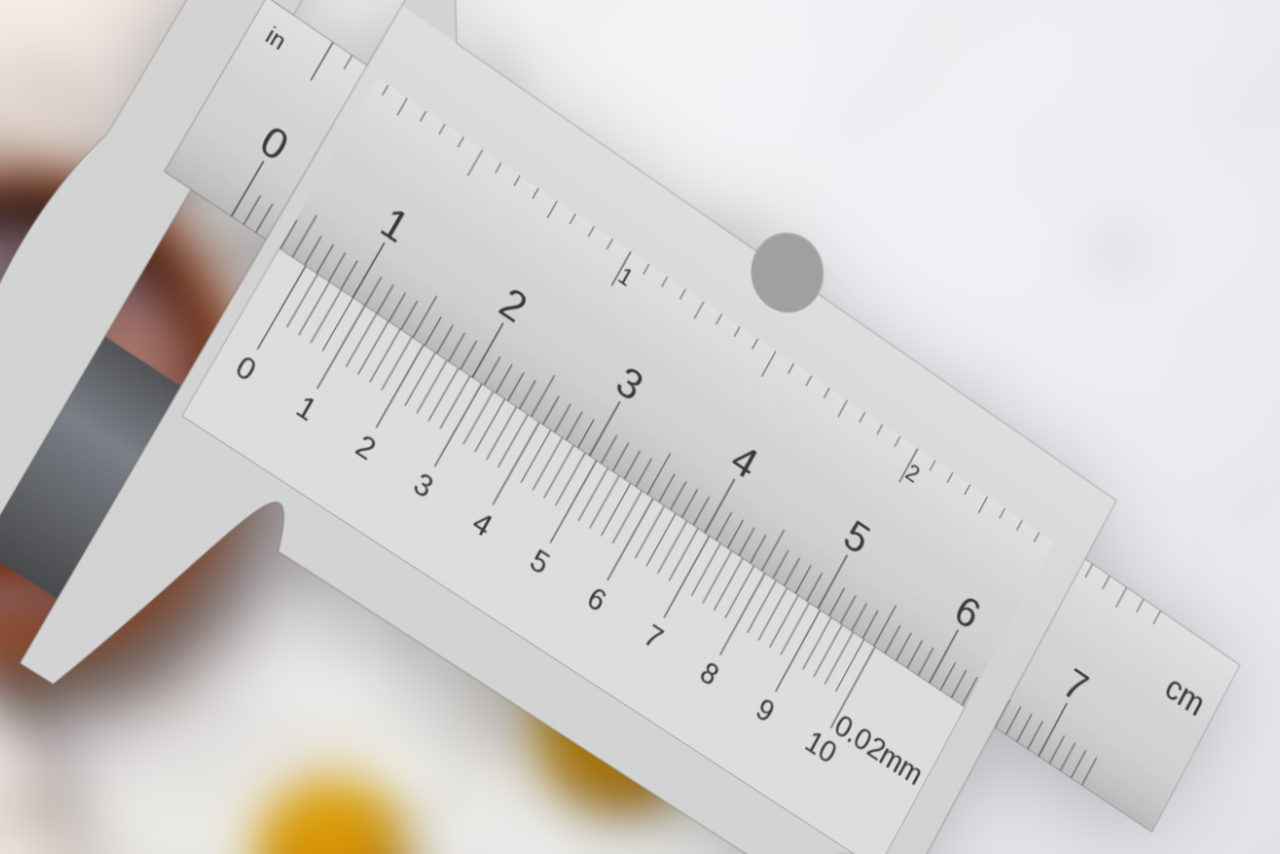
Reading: 6.1 mm
